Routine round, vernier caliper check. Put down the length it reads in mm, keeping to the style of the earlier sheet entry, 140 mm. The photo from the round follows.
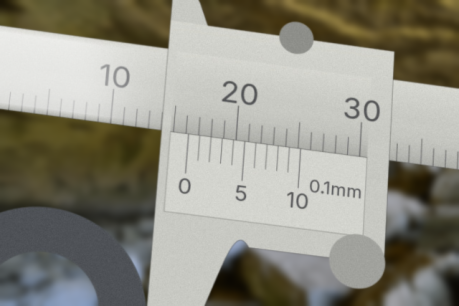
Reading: 16.2 mm
